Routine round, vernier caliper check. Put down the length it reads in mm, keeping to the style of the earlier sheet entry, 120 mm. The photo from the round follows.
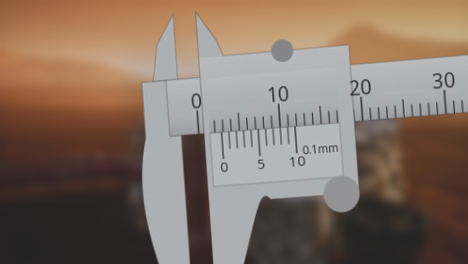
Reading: 2.8 mm
